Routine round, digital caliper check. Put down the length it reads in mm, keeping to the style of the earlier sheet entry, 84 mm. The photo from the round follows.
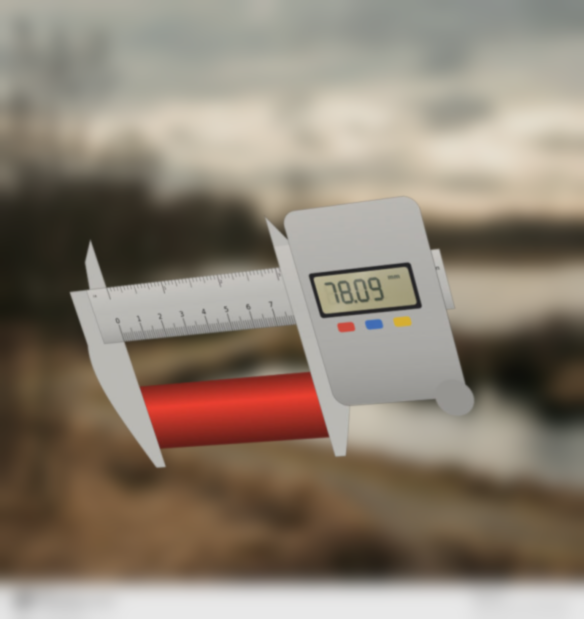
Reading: 78.09 mm
